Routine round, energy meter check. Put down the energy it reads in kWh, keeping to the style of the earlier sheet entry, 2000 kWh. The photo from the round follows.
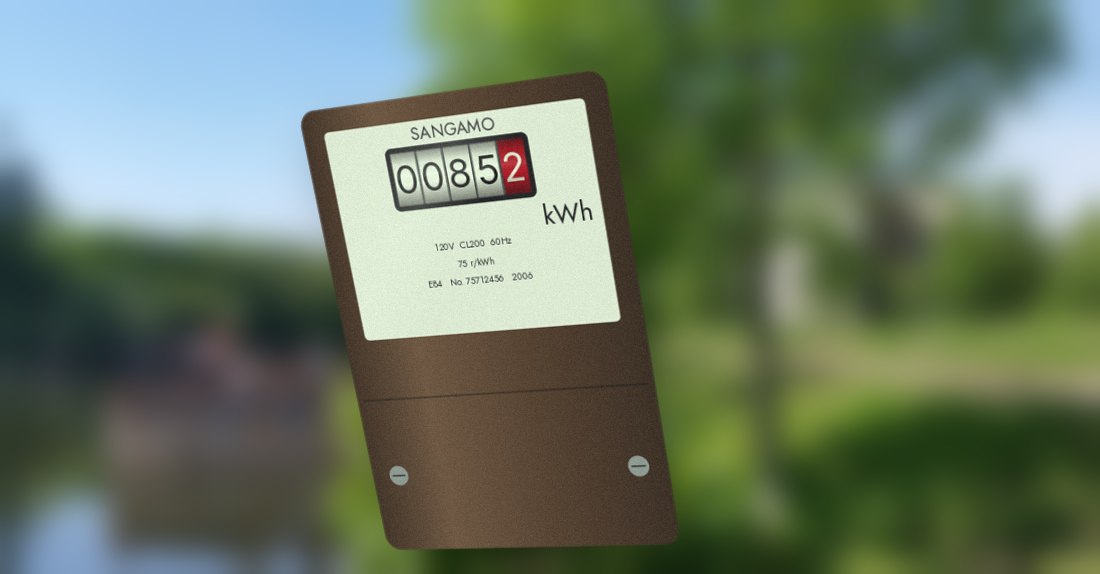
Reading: 85.2 kWh
